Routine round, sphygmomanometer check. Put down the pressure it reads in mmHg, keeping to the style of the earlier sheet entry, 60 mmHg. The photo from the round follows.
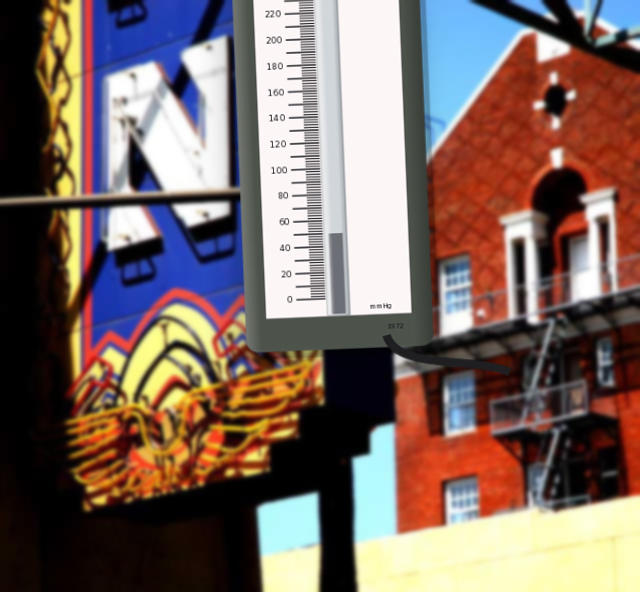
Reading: 50 mmHg
